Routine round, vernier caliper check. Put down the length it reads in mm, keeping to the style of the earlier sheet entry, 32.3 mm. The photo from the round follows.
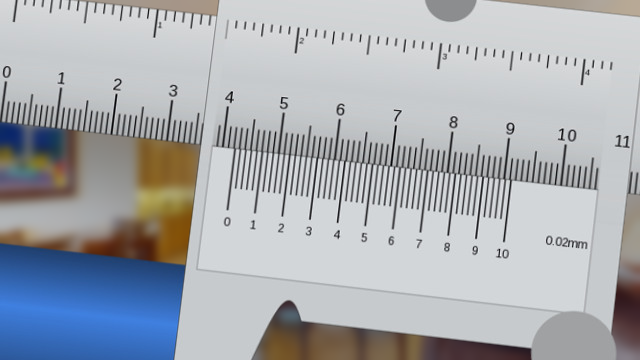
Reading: 42.2 mm
